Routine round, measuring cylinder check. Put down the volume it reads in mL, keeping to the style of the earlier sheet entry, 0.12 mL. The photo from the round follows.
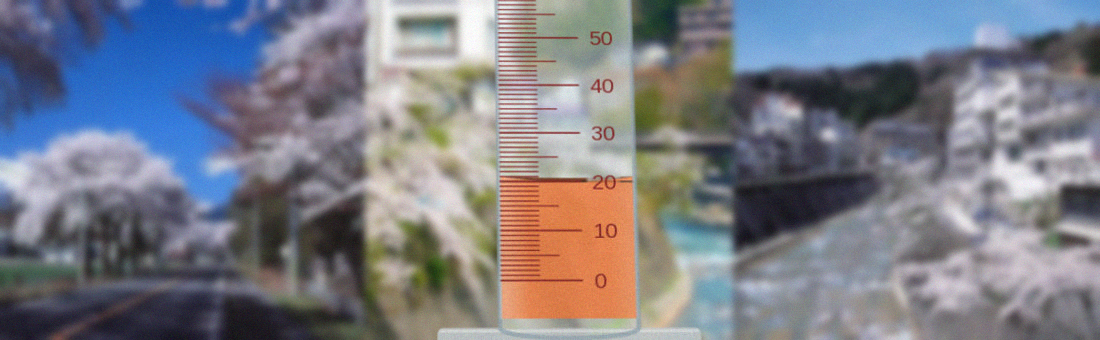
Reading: 20 mL
